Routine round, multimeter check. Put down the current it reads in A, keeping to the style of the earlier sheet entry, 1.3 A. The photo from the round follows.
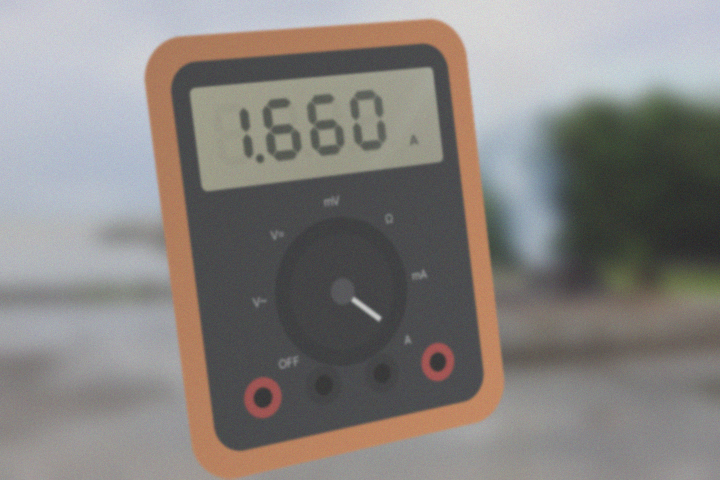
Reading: 1.660 A
